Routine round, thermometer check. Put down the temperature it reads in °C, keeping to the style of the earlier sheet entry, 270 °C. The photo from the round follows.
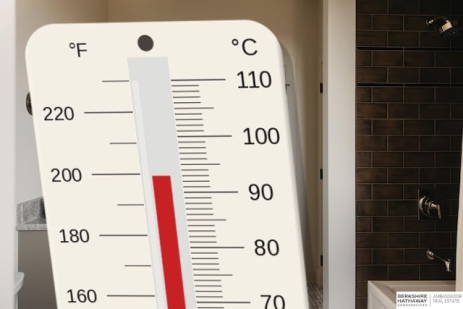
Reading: 93 °C
